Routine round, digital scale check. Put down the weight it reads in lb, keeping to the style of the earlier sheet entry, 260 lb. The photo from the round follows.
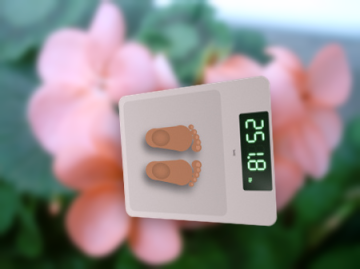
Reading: 251.8 lb
